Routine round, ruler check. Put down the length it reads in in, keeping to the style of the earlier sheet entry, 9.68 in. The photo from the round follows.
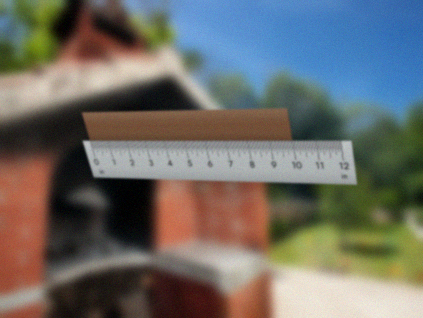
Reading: 10 in
